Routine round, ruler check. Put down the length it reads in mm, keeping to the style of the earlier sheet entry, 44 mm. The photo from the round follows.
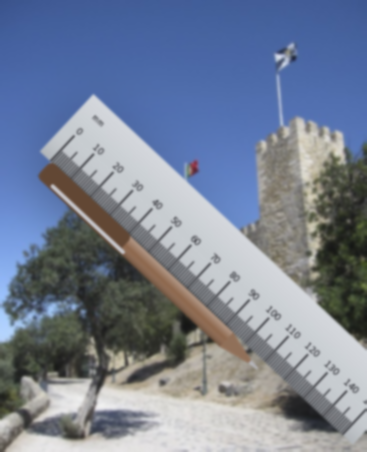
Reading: 110 mm
